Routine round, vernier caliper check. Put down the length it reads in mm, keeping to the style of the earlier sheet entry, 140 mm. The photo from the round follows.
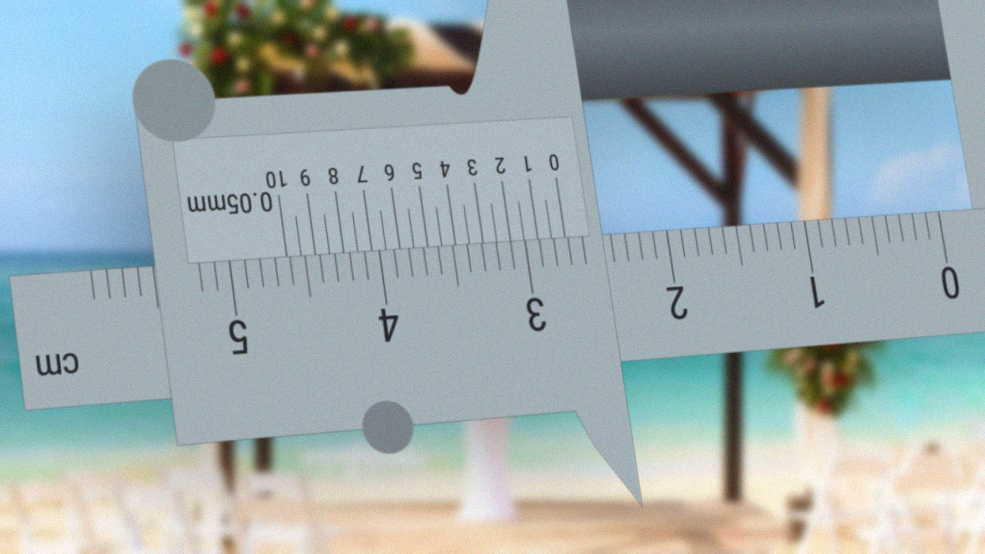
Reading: 27.2 mm
